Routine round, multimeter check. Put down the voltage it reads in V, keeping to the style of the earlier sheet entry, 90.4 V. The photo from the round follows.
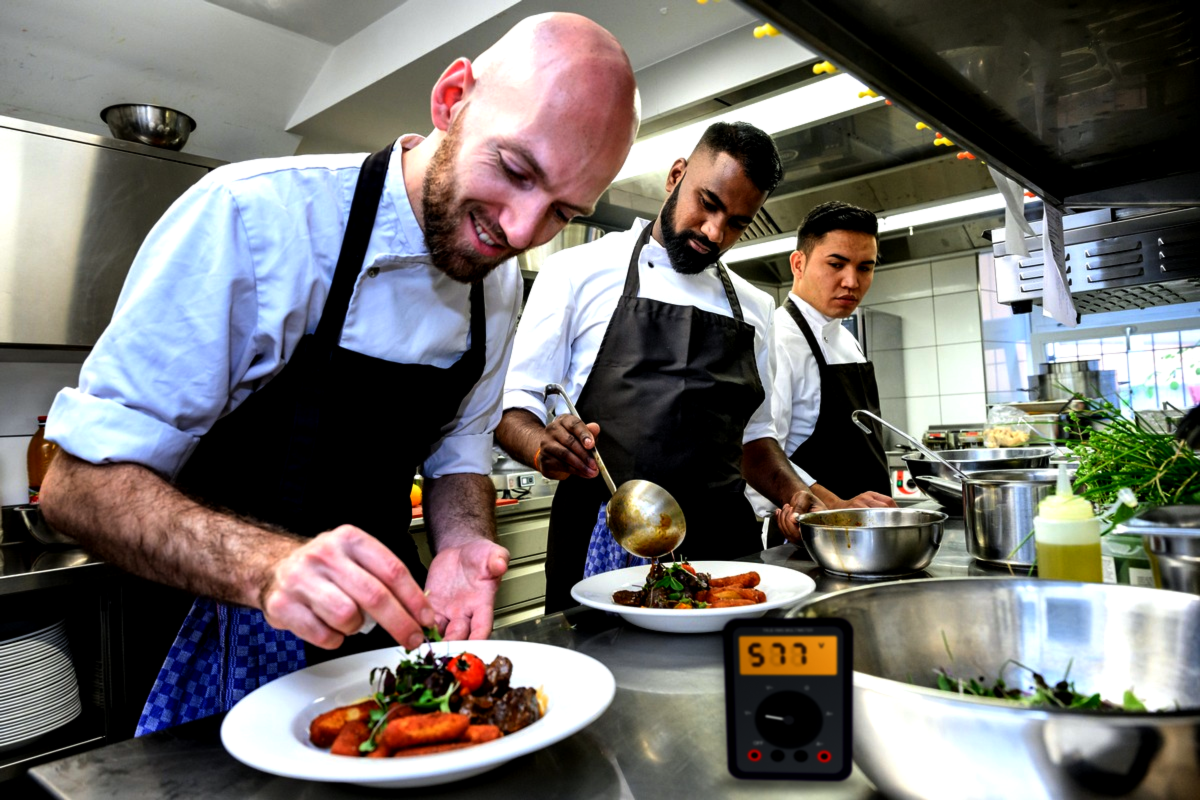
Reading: 577 V
